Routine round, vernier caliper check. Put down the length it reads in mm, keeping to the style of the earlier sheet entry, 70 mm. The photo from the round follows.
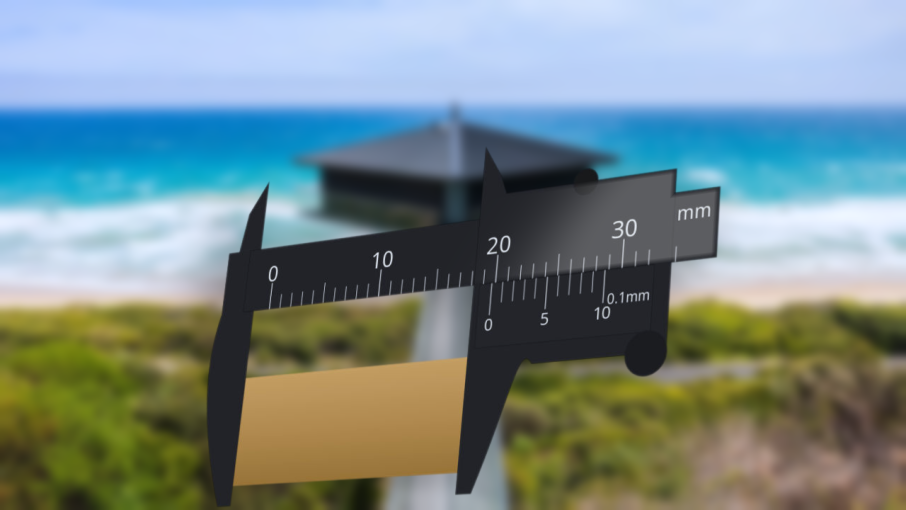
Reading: 19.7 mm
